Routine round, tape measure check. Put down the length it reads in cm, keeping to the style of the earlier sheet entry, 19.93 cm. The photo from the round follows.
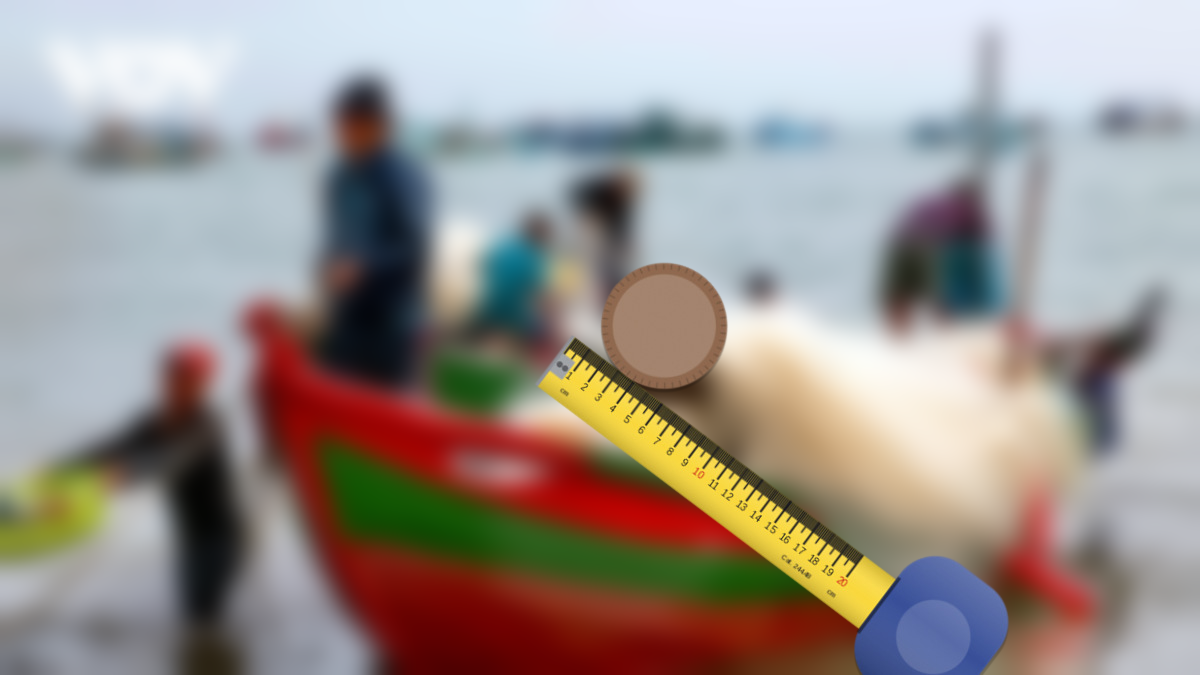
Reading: 7 cm
